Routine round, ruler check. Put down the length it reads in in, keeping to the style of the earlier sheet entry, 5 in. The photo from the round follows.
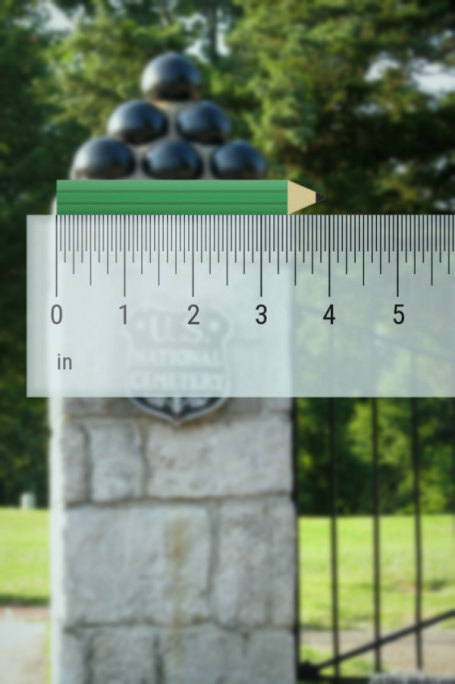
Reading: 3.9375 in
